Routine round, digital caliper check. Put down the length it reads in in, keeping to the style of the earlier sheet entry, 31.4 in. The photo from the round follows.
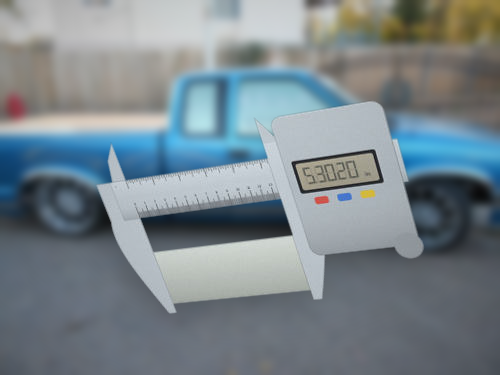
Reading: 5.3020 in
